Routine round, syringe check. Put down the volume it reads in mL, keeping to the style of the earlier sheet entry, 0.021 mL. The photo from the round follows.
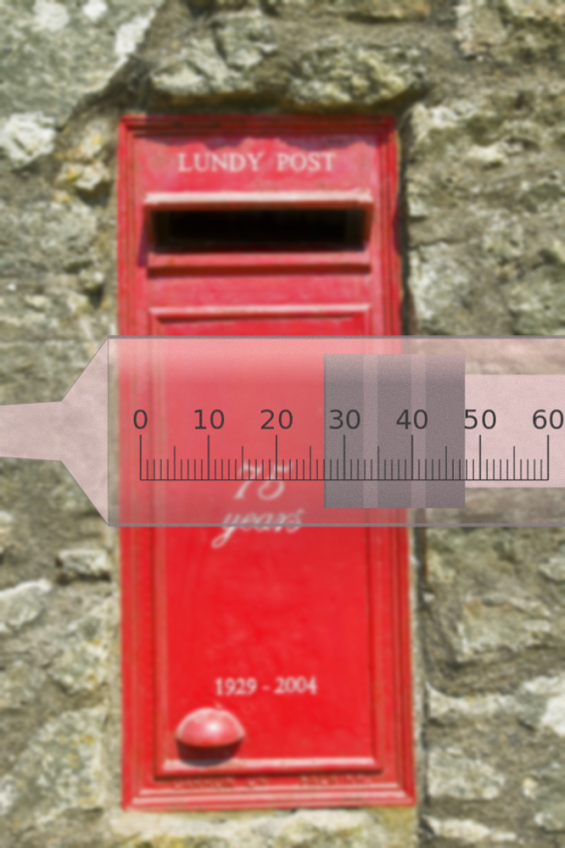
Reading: 27 mL
